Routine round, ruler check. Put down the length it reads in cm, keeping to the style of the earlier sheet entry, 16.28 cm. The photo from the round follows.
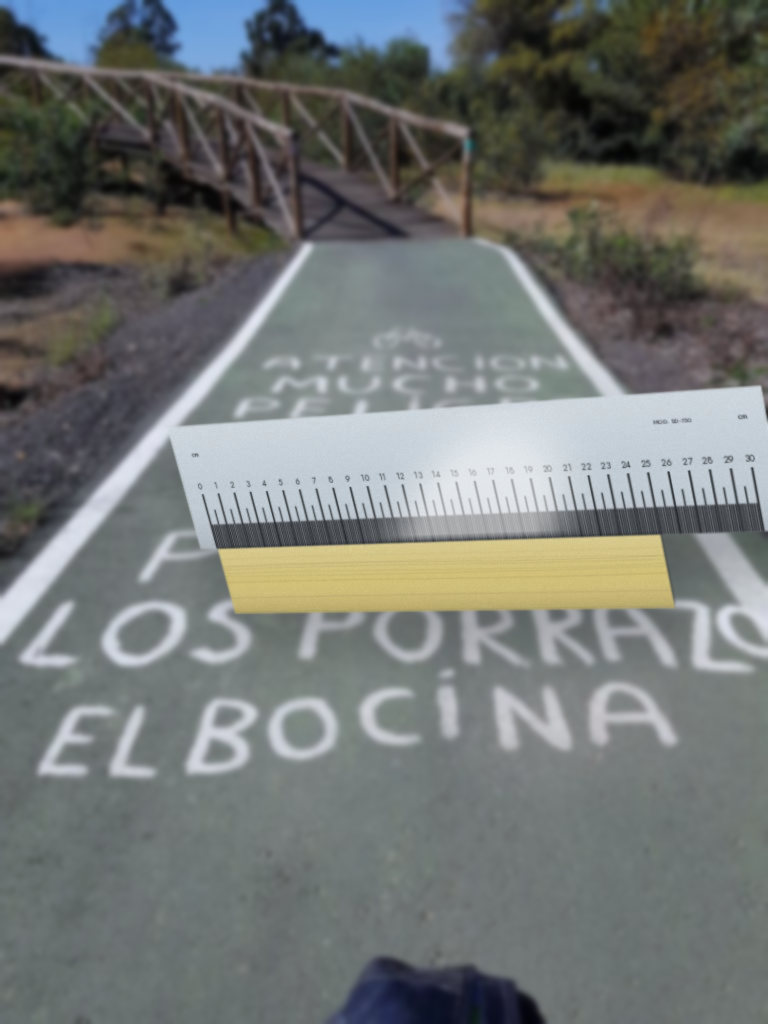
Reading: 25 cm
